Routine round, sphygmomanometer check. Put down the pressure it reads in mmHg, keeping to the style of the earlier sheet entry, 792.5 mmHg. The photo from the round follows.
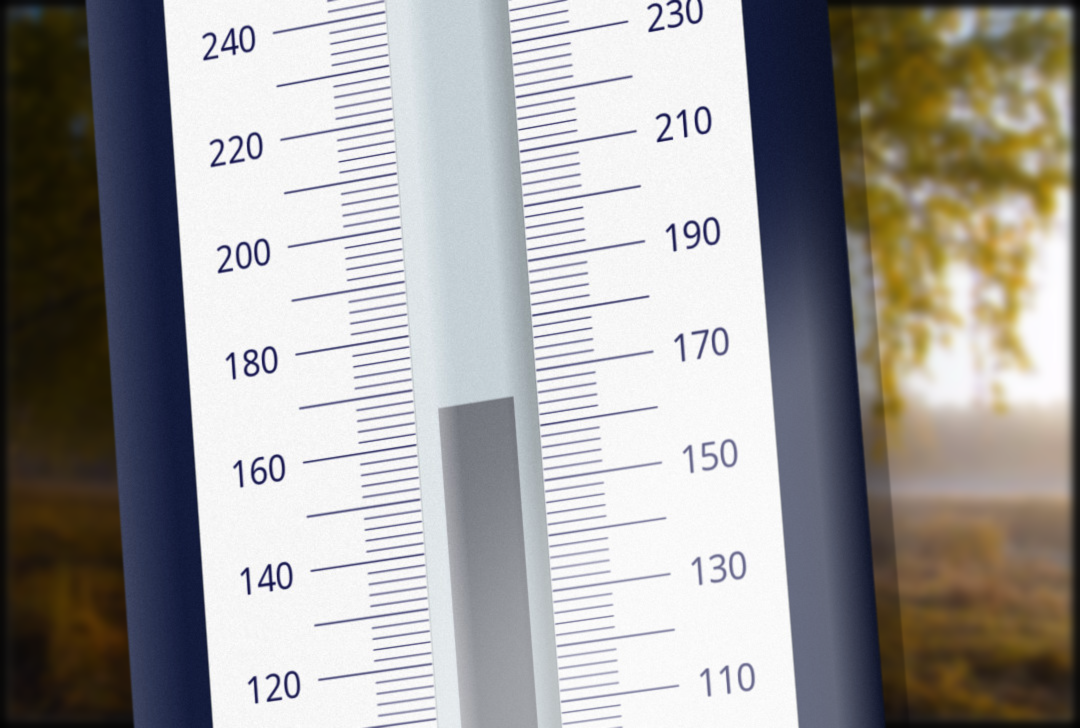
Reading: 166 mmHg
